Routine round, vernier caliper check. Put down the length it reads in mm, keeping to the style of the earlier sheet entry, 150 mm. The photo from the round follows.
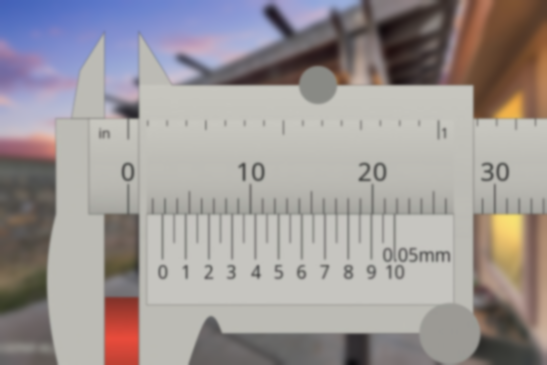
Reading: 2.8 mm
